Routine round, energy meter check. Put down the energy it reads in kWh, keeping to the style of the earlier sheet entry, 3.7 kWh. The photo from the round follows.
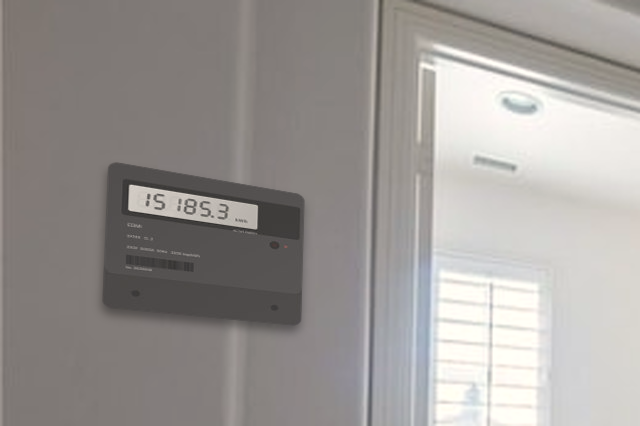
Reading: 15185.3 kWh
